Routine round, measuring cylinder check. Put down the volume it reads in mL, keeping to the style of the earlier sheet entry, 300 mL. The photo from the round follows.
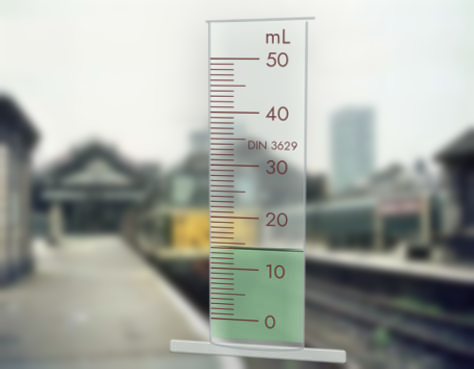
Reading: 14 mL
